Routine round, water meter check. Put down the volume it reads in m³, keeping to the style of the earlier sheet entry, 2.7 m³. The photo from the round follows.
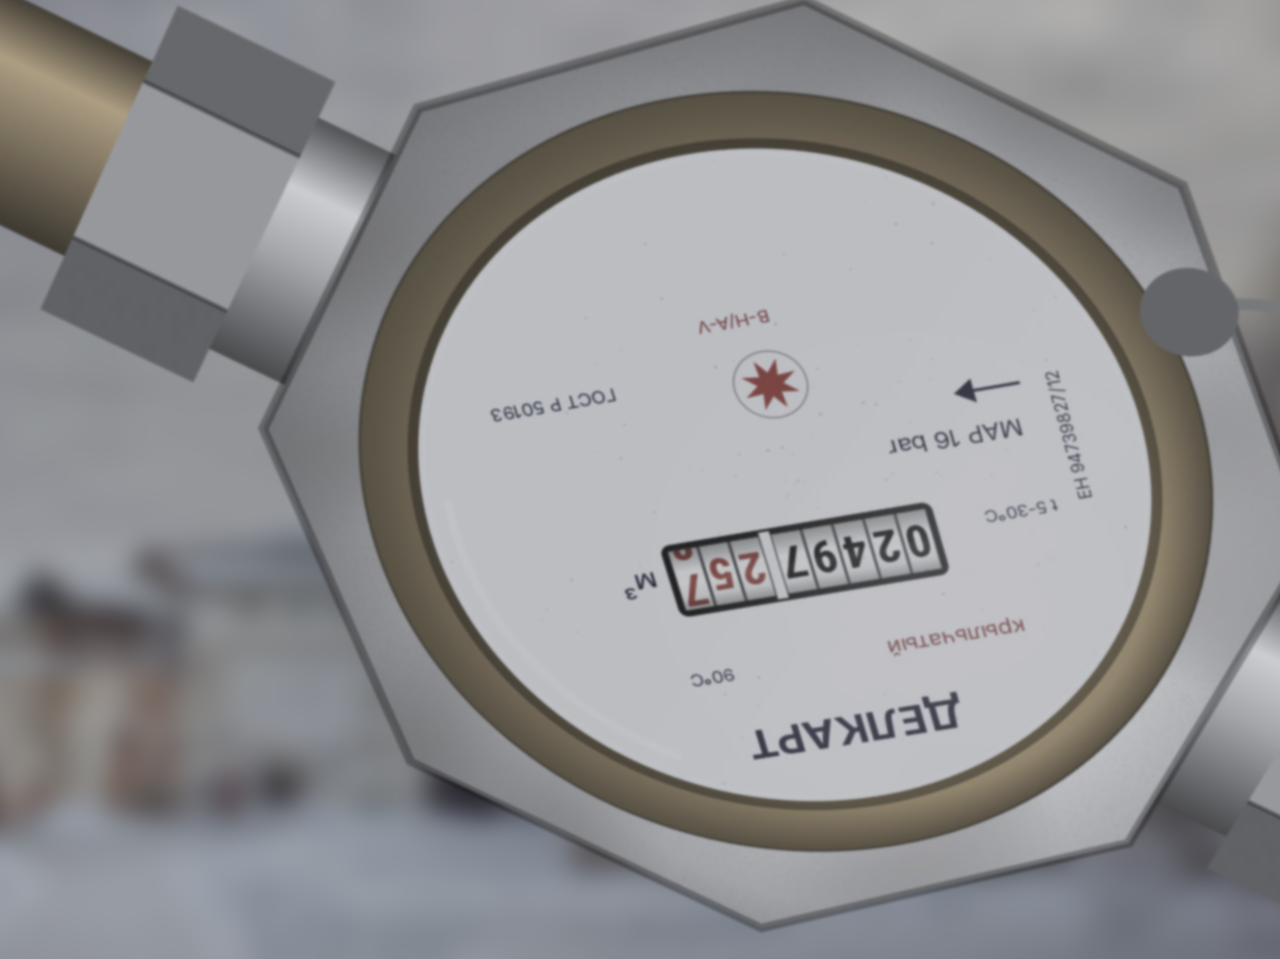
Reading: 2497.257 m³
